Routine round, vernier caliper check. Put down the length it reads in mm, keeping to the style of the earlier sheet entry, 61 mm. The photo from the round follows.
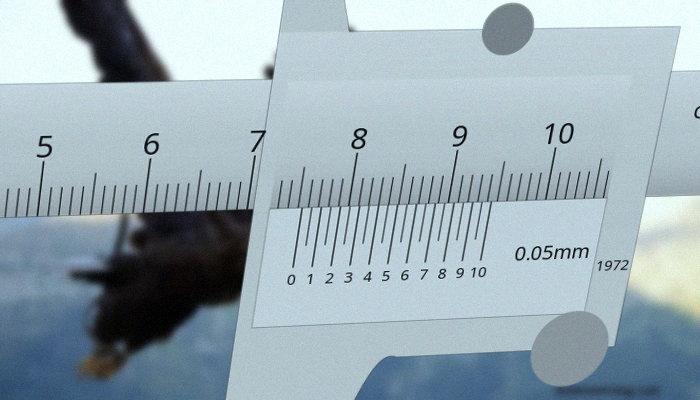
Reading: 75.4 mm
